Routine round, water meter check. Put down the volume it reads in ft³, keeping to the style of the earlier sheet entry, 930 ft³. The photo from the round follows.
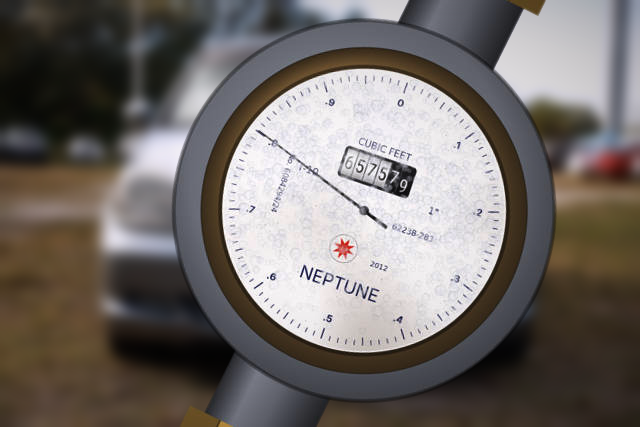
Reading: 657578.80 ft³
